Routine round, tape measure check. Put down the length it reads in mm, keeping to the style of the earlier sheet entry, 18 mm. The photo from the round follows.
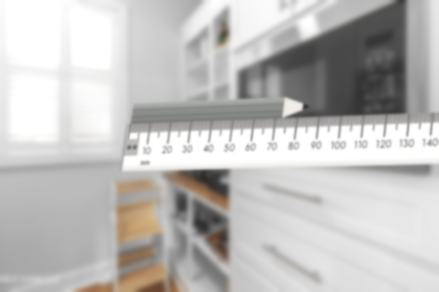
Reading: 85 mm
